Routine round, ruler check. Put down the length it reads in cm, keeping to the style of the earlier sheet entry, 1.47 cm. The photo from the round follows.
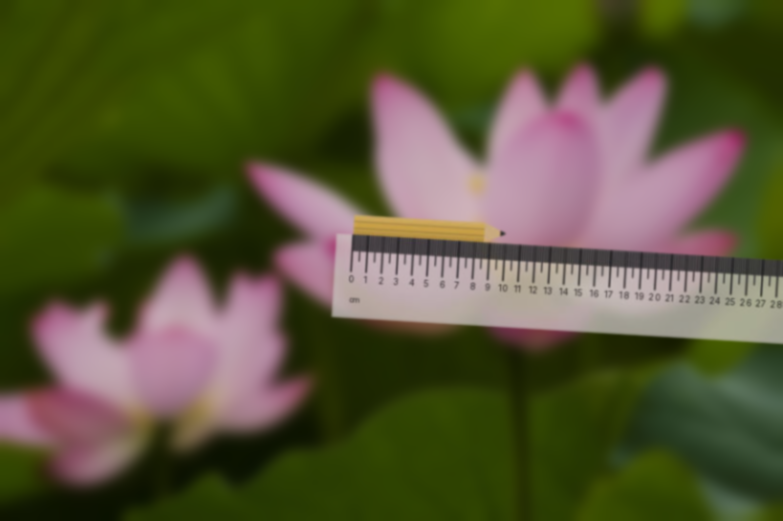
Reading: 10 cm
